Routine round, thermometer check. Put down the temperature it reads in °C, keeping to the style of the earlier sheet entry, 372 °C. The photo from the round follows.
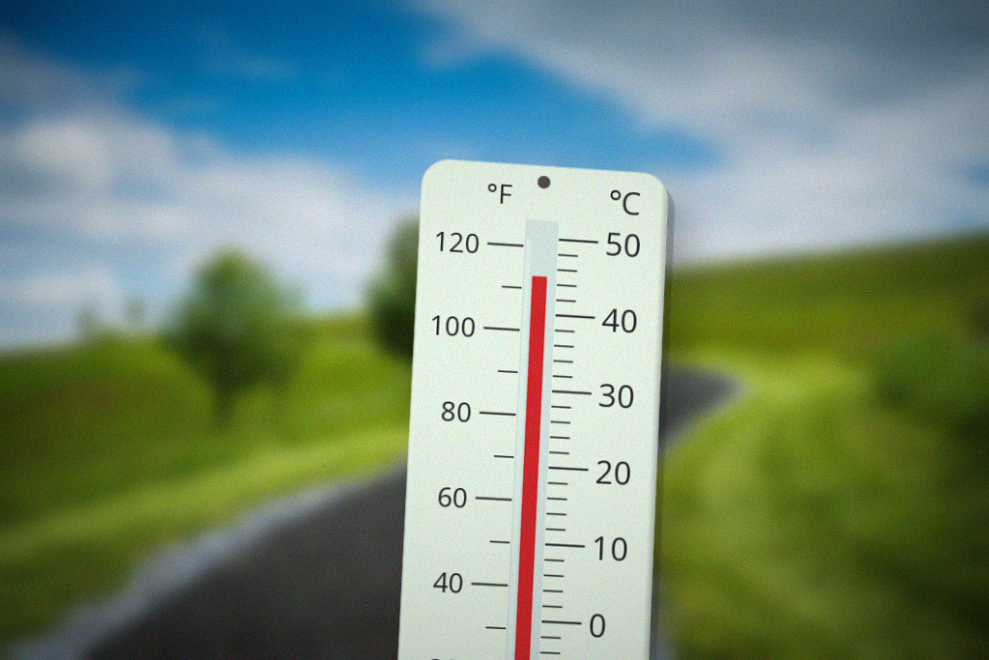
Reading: 45 °C
